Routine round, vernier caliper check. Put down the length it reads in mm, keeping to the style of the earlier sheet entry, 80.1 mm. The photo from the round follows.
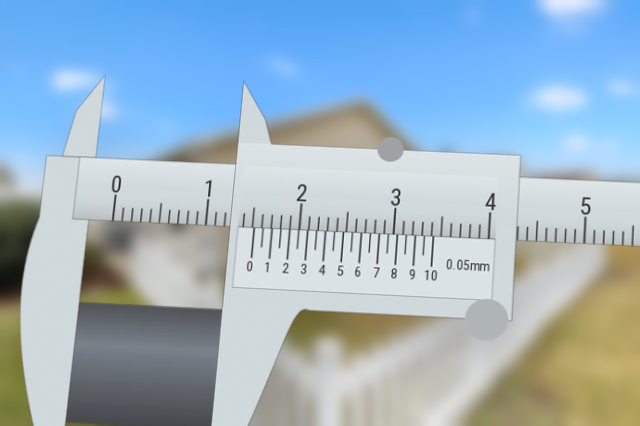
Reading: 15.2 mm
